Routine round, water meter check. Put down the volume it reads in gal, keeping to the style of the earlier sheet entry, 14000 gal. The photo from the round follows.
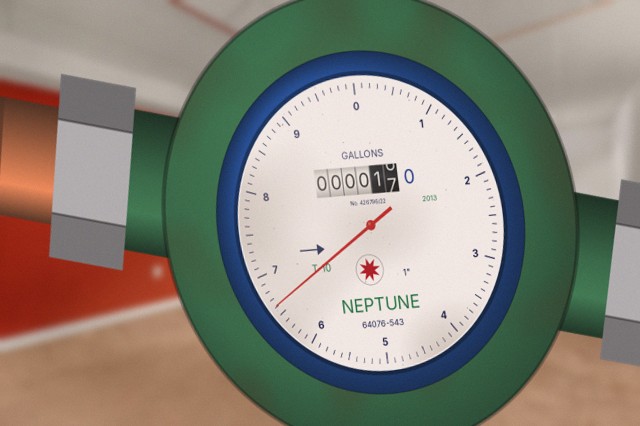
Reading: 166.6 gal
